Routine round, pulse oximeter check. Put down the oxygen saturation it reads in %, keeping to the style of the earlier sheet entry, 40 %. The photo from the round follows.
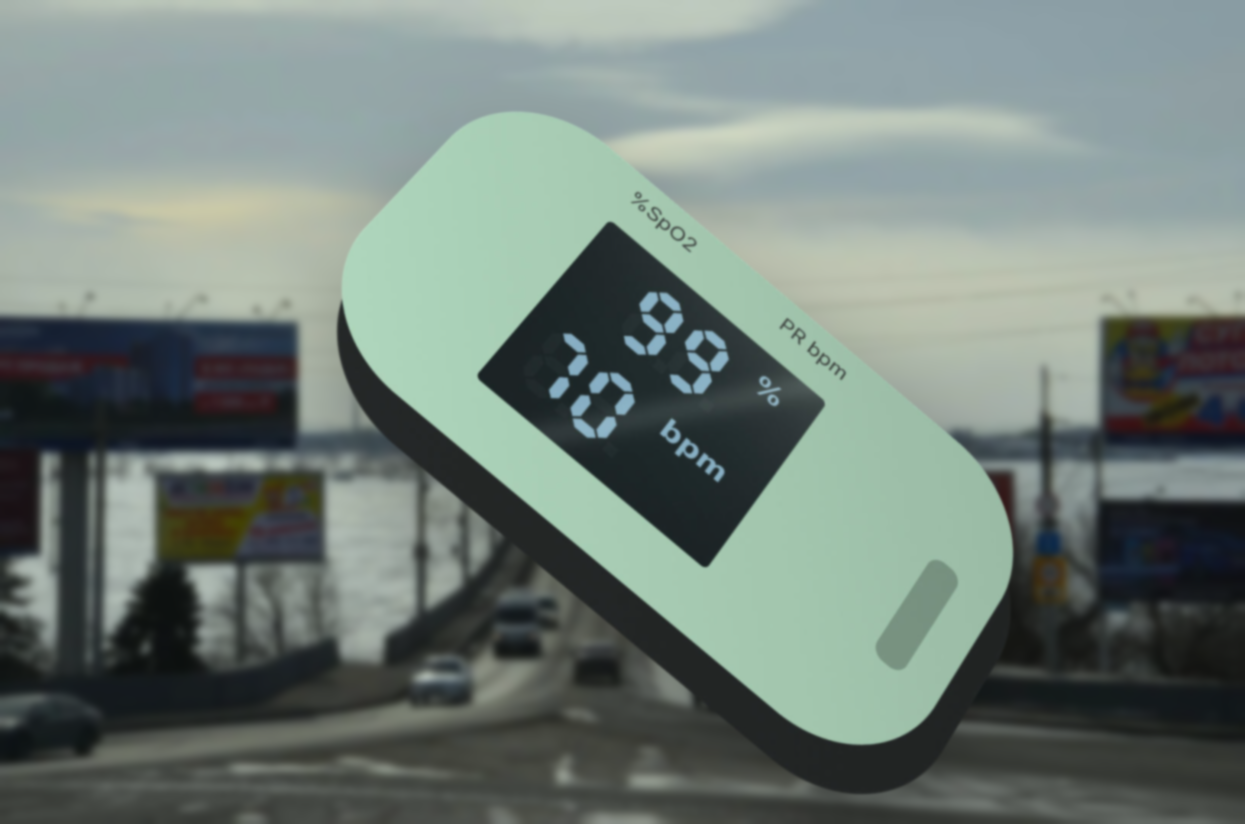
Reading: 99 %
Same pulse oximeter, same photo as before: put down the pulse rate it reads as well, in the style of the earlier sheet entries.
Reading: 70 bpm
